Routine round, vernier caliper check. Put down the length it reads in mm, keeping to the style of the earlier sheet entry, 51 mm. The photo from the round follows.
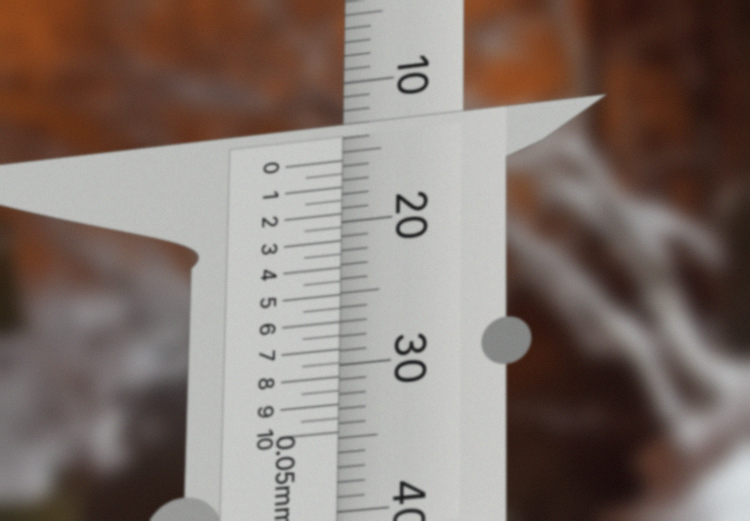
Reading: 15.6 mm
